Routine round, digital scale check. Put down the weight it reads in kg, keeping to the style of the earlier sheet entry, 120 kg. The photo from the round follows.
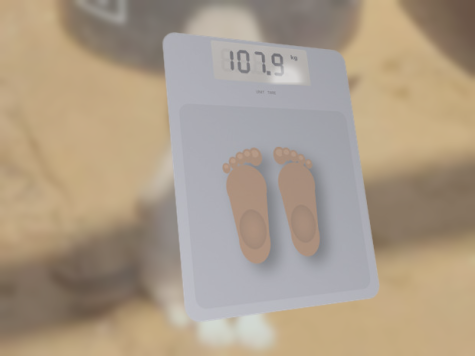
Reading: 107.9 kg
